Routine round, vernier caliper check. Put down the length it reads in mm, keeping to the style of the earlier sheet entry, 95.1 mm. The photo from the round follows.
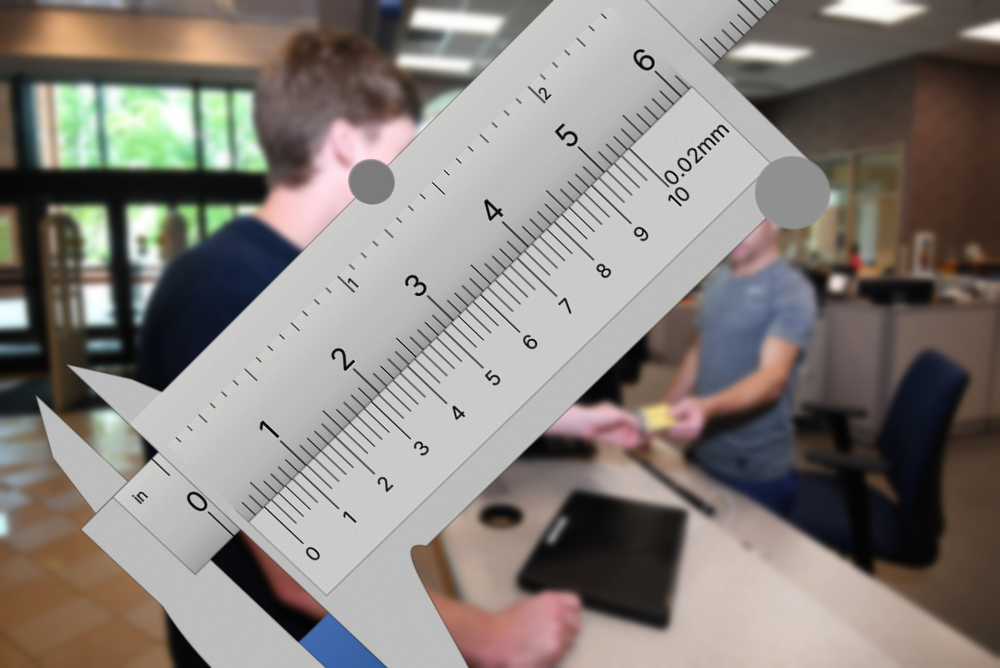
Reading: 4.2 mm
